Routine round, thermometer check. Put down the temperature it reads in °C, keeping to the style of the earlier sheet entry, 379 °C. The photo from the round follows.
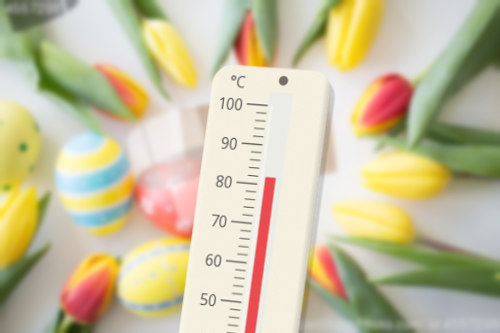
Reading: 82 °C
